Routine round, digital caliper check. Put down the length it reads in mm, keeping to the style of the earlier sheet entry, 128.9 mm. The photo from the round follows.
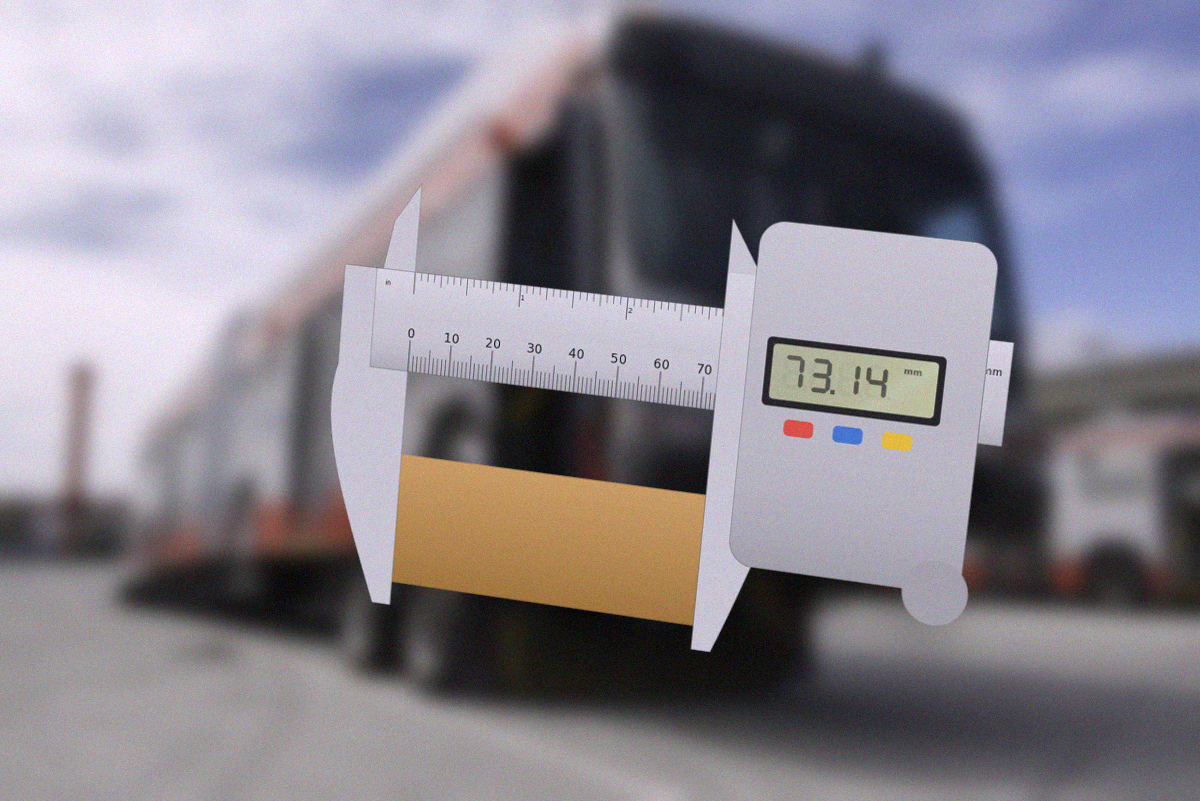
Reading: 73.14 mm
